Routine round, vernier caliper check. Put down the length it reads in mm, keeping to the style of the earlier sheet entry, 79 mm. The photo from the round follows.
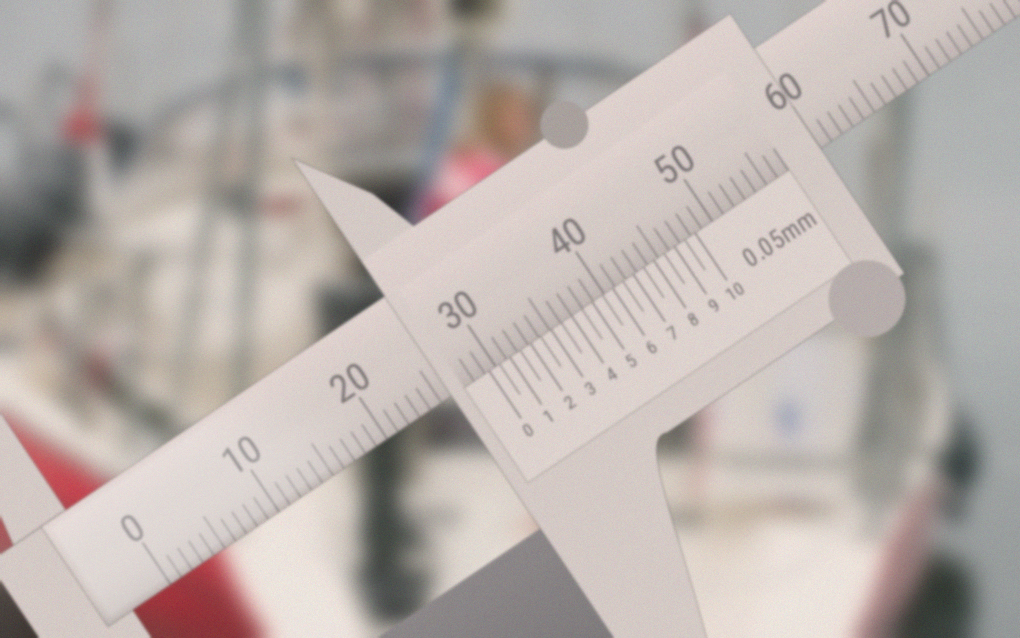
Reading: 29.4 mm
